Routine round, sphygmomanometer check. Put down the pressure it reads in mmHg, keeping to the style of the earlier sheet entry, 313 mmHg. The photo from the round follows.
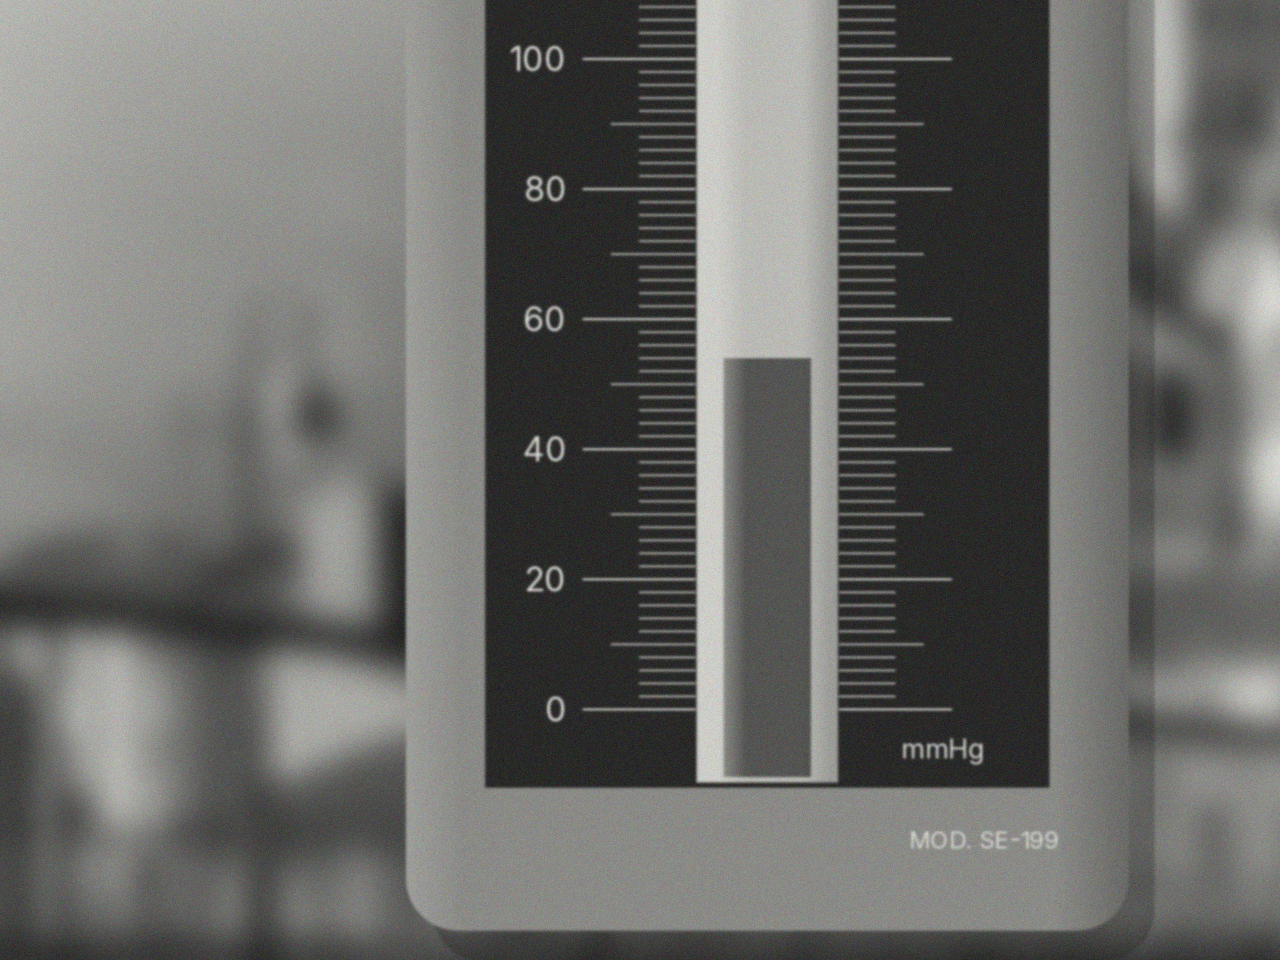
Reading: 54 mmHg
